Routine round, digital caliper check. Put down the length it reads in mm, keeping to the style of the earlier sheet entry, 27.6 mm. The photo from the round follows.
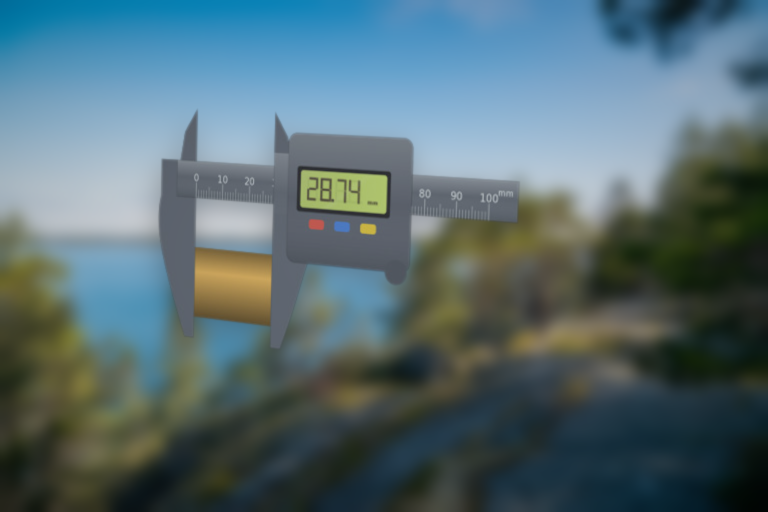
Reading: 28.74 mm
